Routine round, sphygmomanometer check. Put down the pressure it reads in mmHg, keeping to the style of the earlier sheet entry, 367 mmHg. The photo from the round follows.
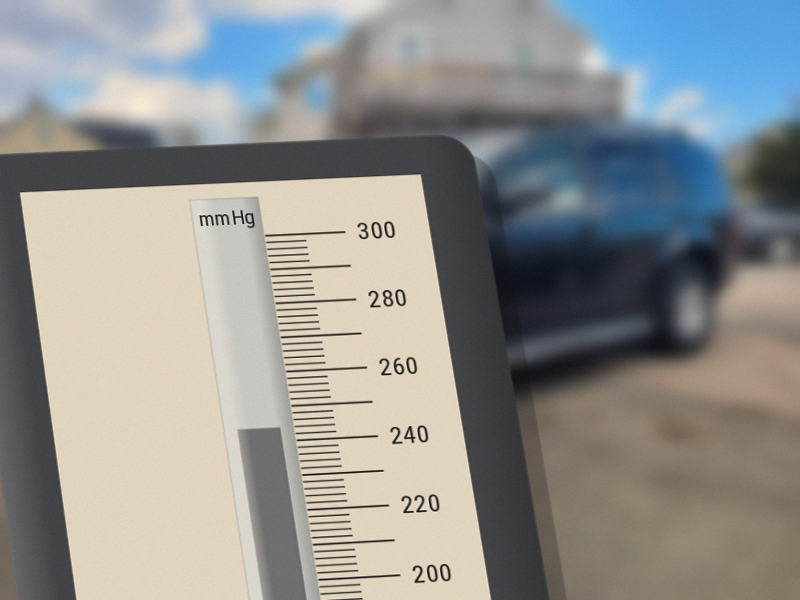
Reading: 244 mmHg
